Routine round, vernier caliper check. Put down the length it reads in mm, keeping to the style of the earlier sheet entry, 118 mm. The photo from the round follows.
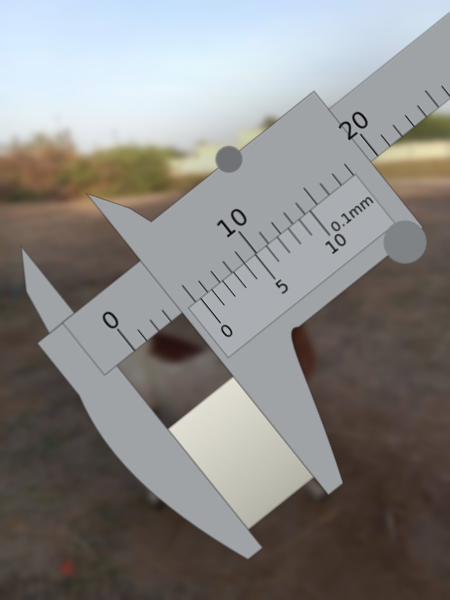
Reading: 5.4 mm
